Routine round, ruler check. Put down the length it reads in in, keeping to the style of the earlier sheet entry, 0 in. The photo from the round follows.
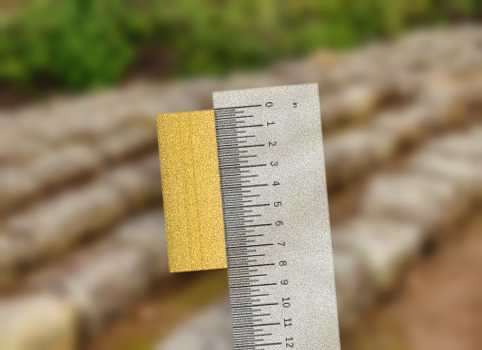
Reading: 8 in
